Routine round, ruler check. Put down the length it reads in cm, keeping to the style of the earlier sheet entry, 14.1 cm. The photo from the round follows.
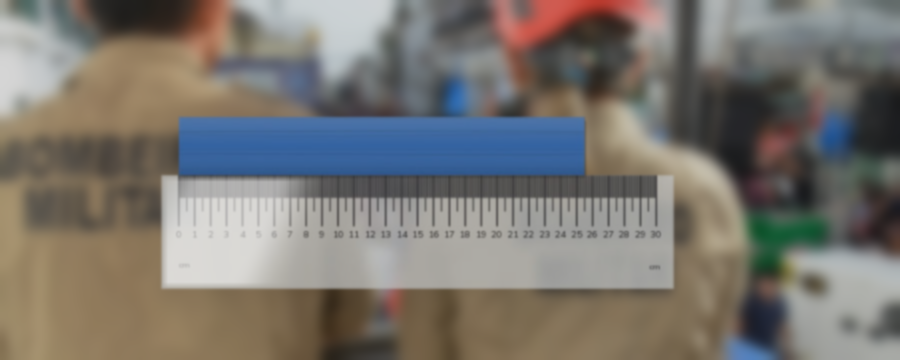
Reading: 25.5 cm
